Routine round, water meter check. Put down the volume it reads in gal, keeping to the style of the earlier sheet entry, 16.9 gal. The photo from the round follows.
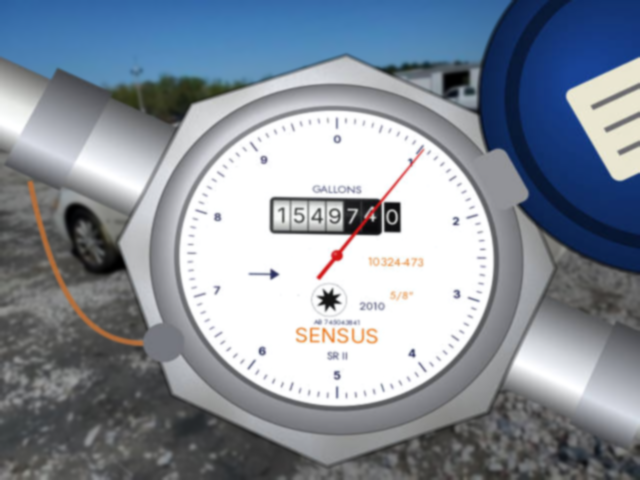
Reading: 1549741.0 gal
